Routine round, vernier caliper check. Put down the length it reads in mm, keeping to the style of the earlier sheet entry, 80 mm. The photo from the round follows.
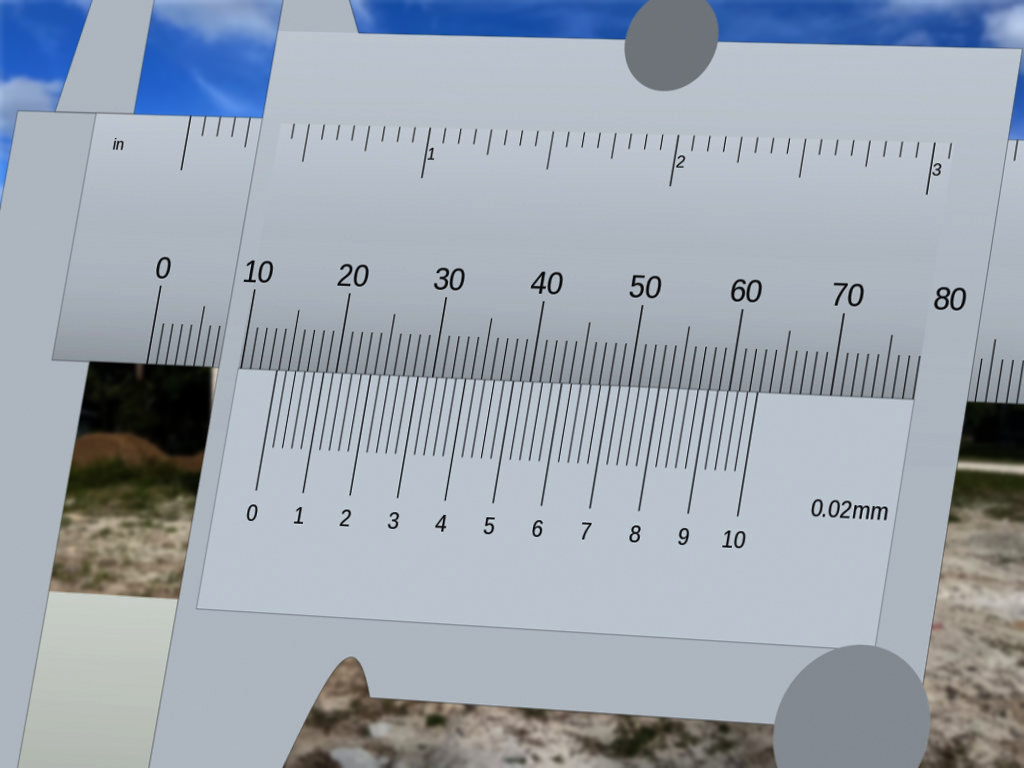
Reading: 13.8 mm
